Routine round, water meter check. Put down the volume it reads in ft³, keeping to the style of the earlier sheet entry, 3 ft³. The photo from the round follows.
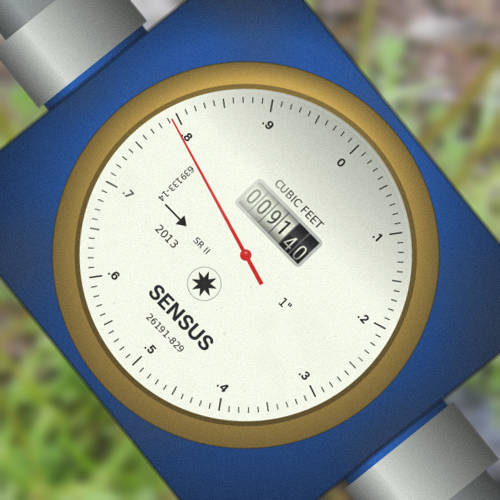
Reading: 9139.79 ft³
